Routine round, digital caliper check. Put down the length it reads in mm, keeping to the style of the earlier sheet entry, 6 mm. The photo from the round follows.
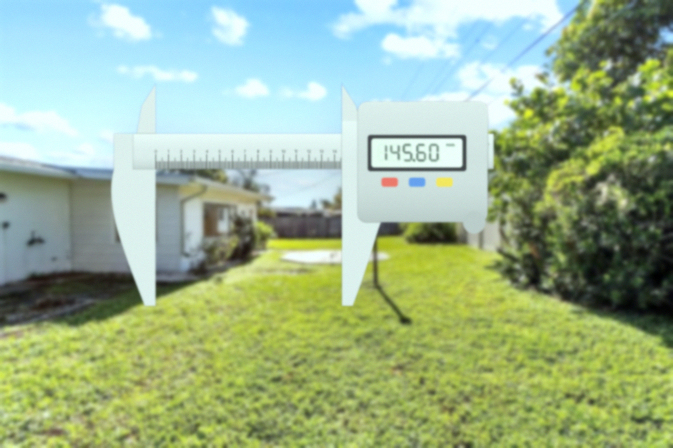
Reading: 145.60 mm
